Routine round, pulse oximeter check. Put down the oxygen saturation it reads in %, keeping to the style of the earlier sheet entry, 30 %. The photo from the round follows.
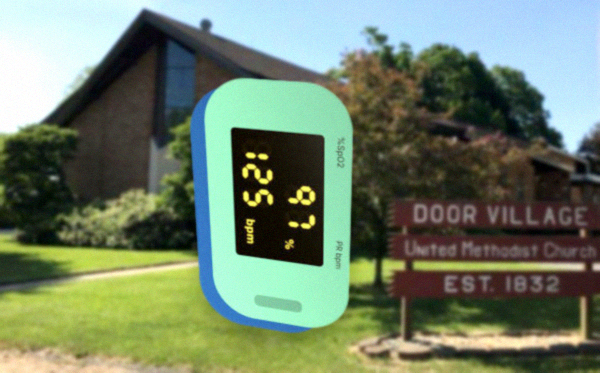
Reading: 97 %
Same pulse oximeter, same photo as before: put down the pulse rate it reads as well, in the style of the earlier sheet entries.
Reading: 125 bpm
